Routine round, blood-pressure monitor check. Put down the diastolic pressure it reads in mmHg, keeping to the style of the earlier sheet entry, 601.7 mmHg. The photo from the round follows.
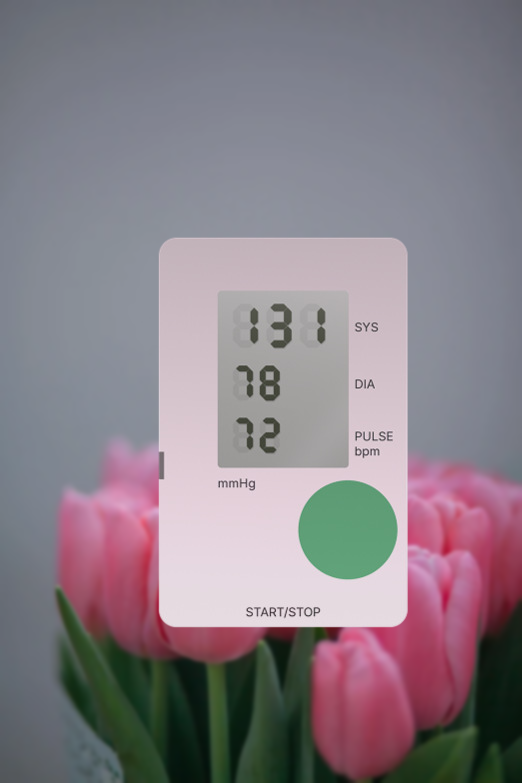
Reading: 78 mmHg
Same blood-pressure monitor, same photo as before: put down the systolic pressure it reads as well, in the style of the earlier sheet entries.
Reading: 131 mmHg
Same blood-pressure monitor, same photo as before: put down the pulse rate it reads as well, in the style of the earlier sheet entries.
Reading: 72 bpm
